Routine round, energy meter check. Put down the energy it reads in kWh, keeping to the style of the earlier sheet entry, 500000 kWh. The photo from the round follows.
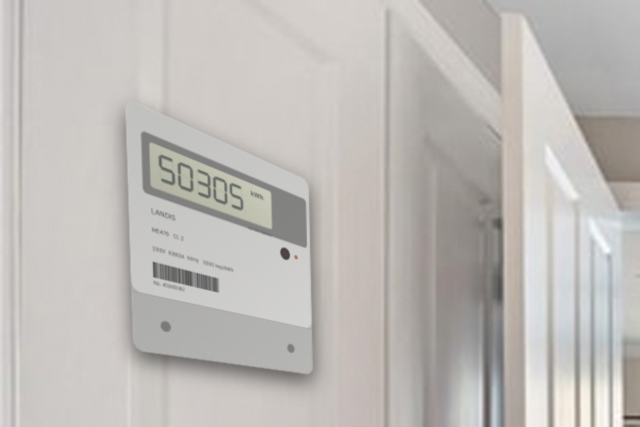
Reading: 50305 kWh
